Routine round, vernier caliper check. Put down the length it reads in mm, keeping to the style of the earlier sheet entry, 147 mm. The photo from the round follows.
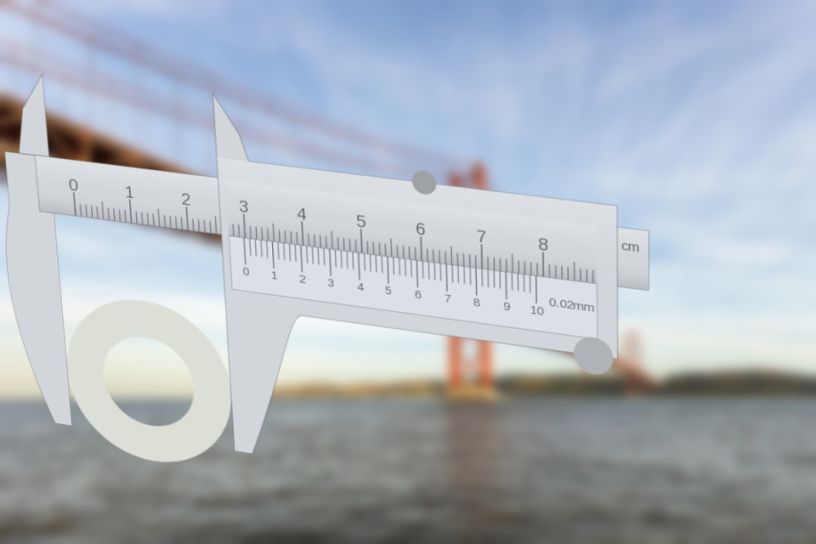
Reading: 29.8 mm
